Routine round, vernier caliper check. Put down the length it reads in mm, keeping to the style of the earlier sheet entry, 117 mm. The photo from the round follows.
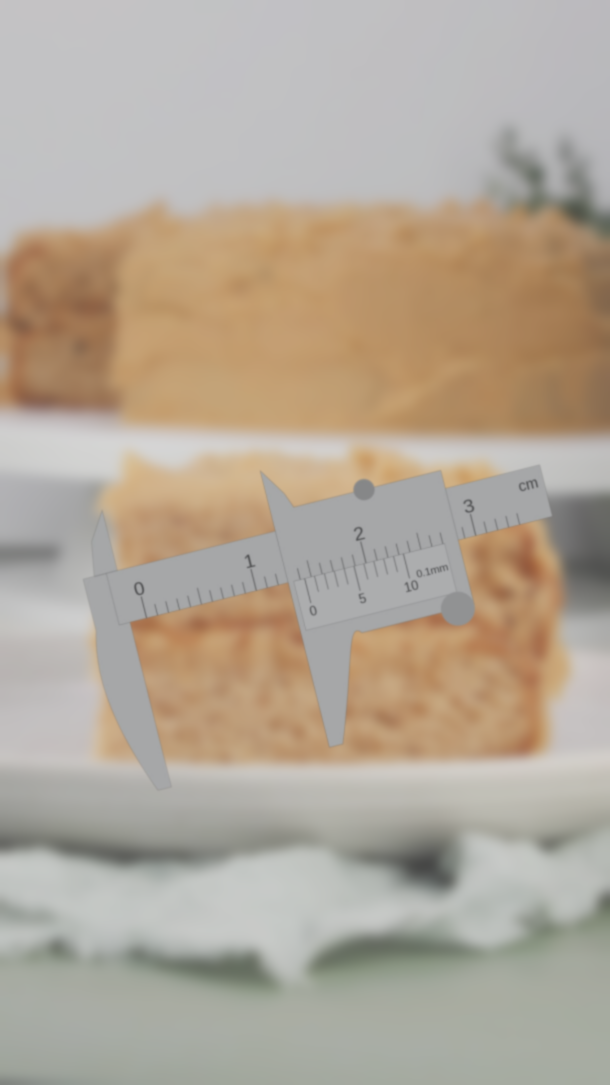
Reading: 14.4 mm
